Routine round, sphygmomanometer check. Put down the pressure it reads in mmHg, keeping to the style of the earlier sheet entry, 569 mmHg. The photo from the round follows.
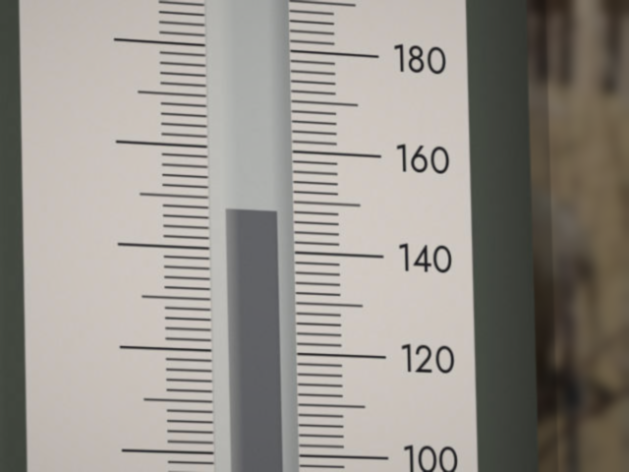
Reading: 148 mmHg
